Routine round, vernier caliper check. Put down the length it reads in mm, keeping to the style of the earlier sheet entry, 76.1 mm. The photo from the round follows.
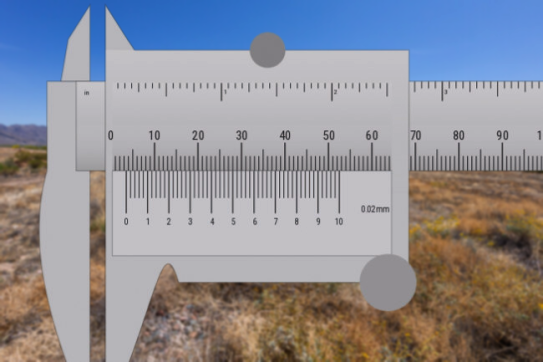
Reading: 3.5 mm
